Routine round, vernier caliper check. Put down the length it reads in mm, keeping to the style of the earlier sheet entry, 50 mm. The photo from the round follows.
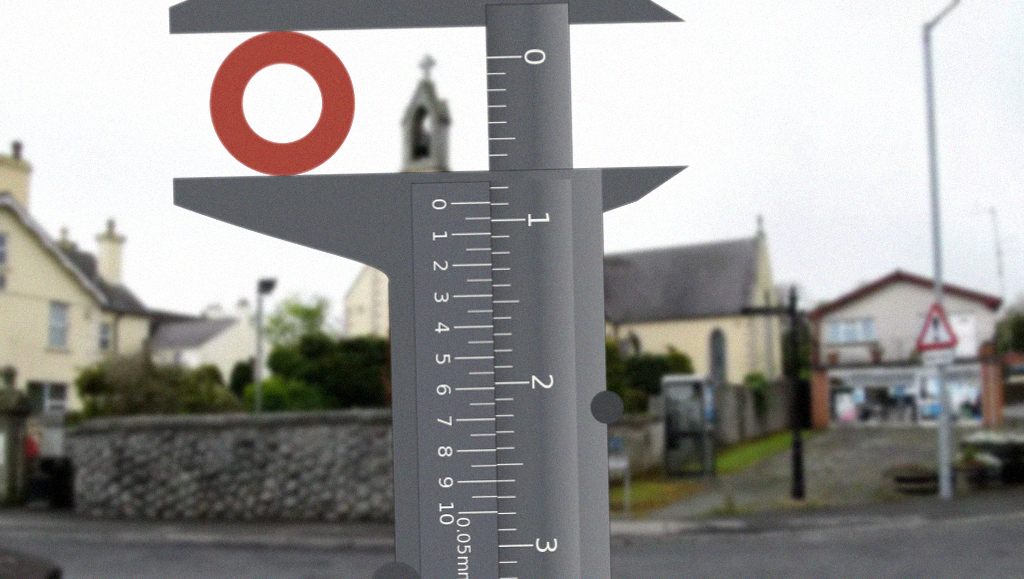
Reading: 8.9 mm
